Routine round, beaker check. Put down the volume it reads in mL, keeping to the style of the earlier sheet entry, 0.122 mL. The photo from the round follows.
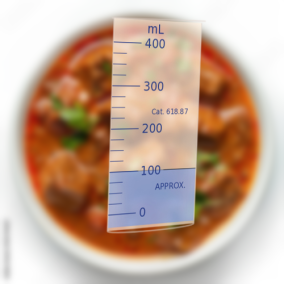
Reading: 100 mL
